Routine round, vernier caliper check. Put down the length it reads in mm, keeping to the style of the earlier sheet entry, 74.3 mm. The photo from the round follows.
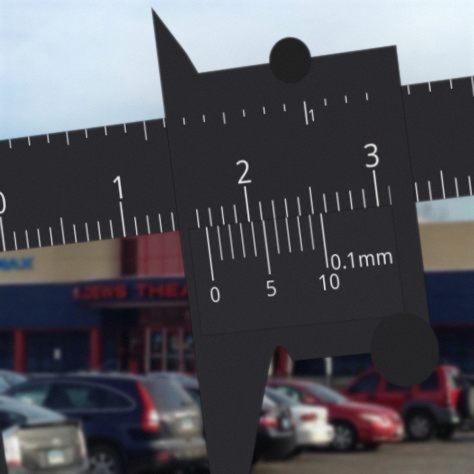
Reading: 16.6 mm
